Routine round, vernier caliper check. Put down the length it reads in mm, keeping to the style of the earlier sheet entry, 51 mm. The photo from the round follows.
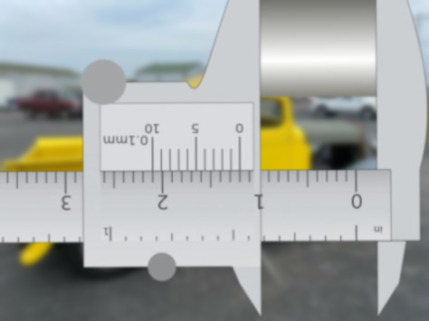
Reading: 12.0 mm
